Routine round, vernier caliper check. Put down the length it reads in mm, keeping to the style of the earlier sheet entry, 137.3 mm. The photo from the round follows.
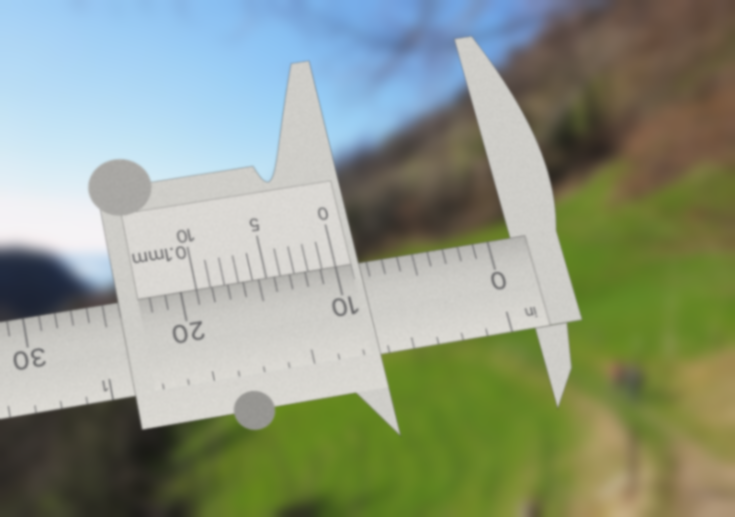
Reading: 10.0 mm
